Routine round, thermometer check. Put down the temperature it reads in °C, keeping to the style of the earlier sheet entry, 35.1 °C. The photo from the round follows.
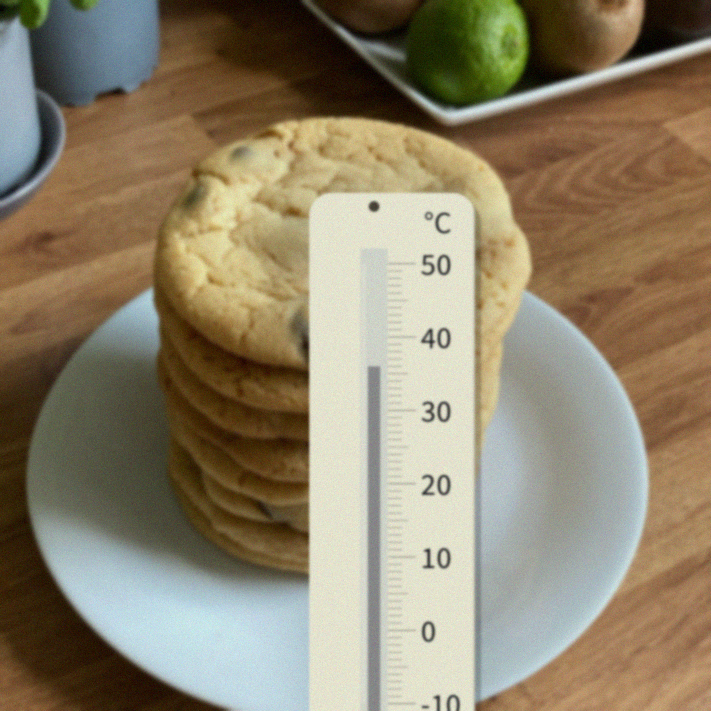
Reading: 36 °C
